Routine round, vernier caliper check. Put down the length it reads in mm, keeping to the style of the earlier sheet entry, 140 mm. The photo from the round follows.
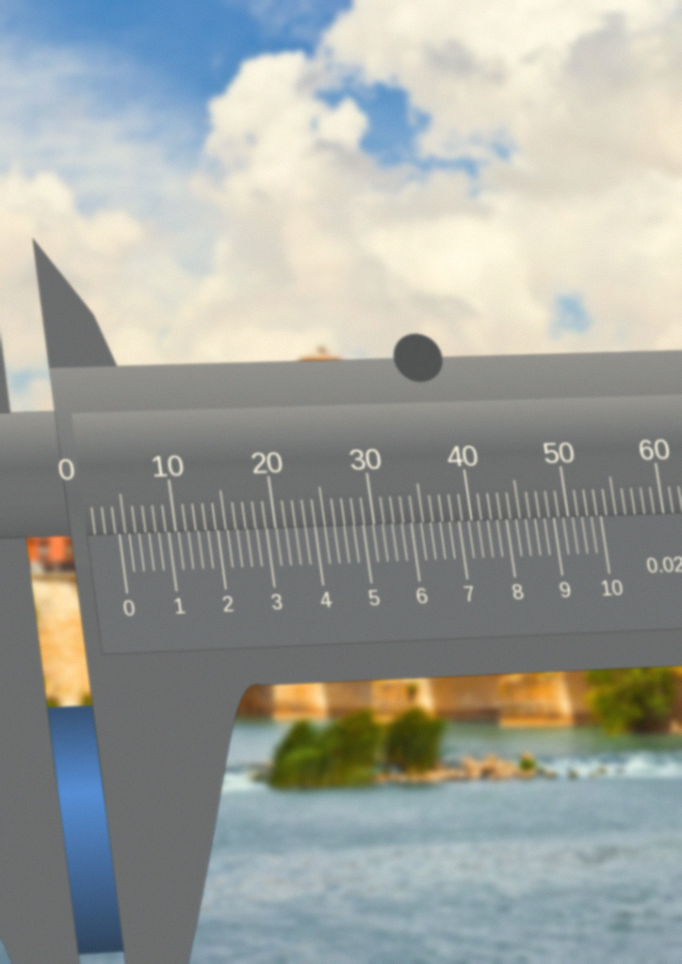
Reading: 4.4 mm
